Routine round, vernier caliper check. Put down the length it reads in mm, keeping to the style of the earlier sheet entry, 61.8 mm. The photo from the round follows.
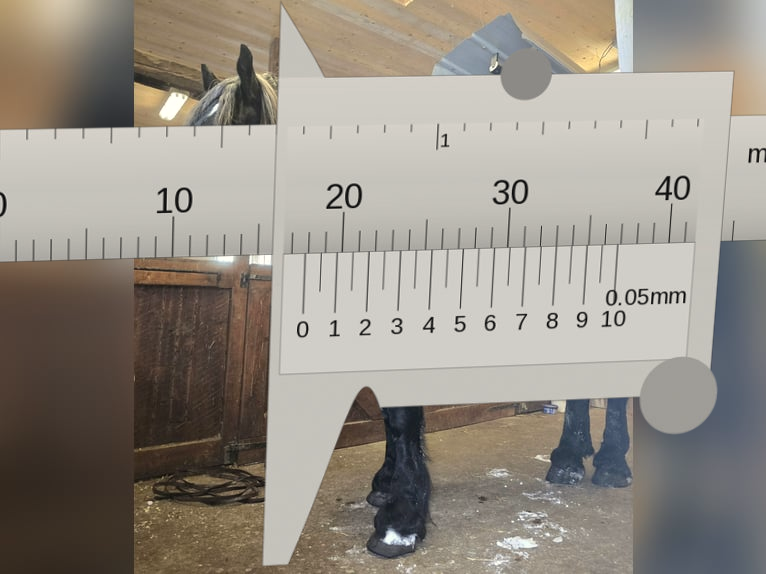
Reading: 17.8 mm
